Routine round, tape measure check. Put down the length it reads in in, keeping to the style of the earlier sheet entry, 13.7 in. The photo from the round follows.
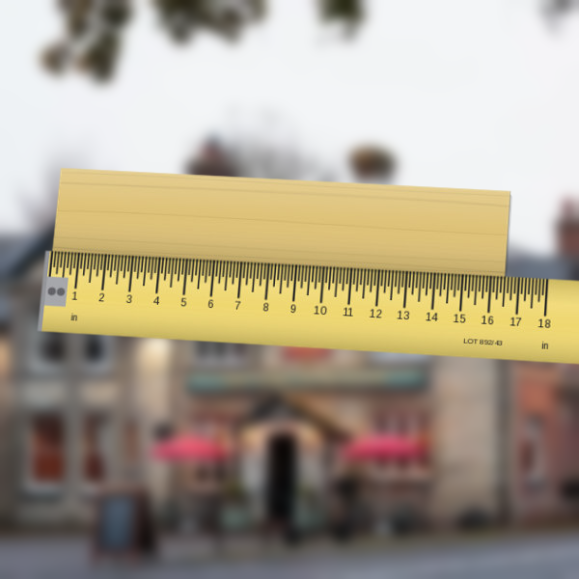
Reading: 16.5 in
